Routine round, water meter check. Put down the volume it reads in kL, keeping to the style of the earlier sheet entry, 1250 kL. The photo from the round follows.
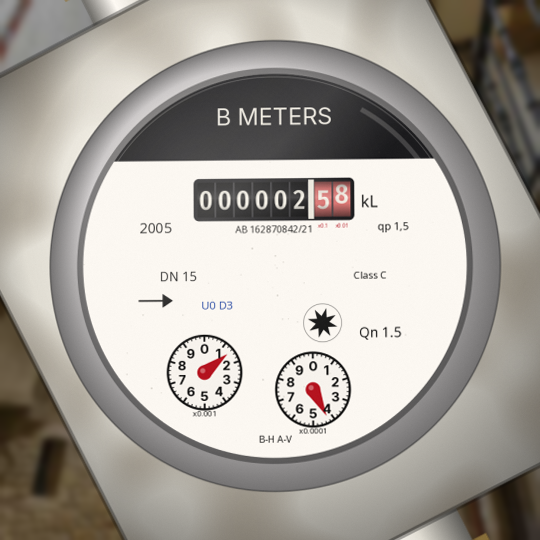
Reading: 2.5814 kL
